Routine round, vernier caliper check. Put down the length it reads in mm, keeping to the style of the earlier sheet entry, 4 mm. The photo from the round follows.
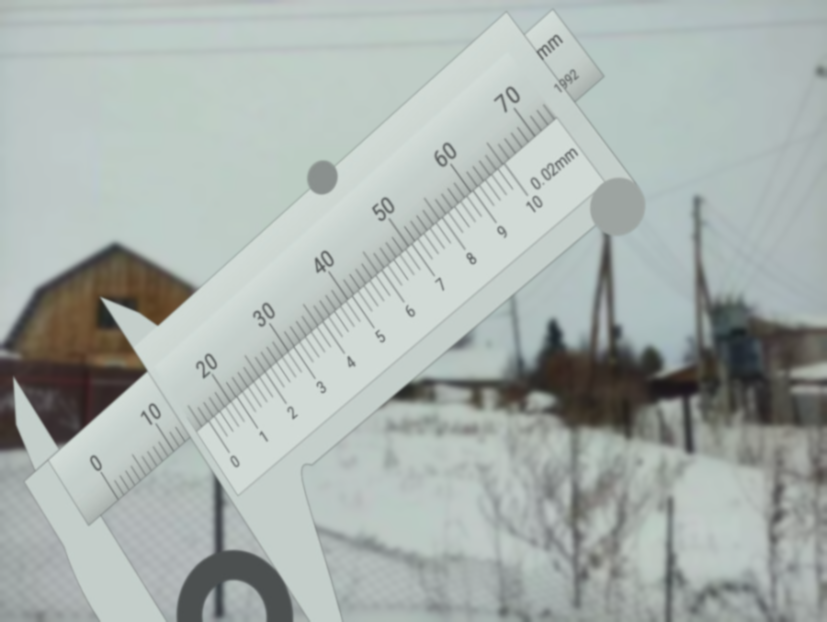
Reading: 16.2 mm
